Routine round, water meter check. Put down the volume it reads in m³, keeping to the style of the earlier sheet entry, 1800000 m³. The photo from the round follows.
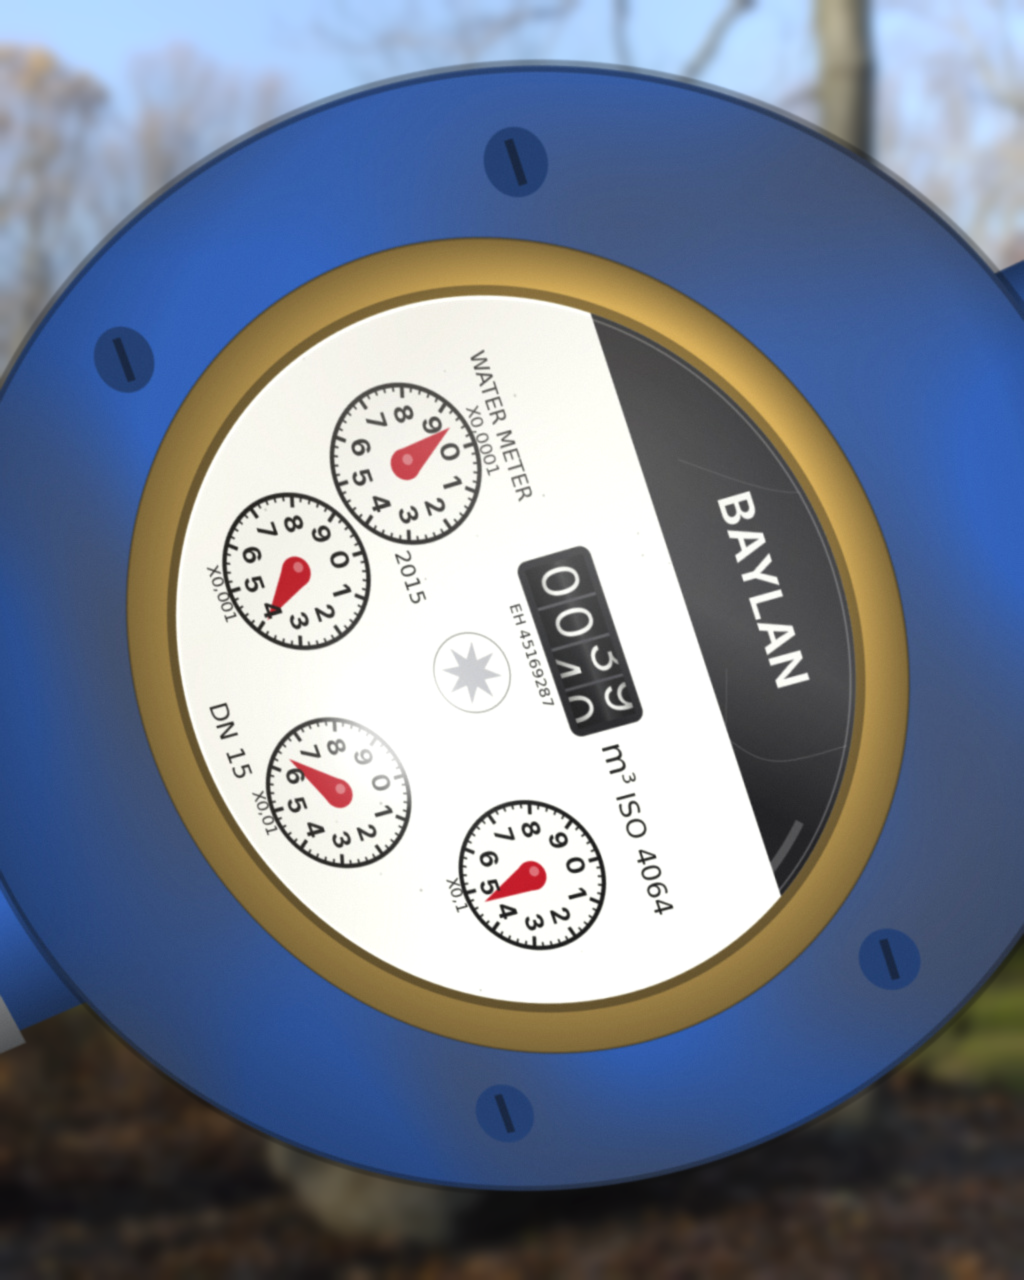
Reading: 39.4639 m³
